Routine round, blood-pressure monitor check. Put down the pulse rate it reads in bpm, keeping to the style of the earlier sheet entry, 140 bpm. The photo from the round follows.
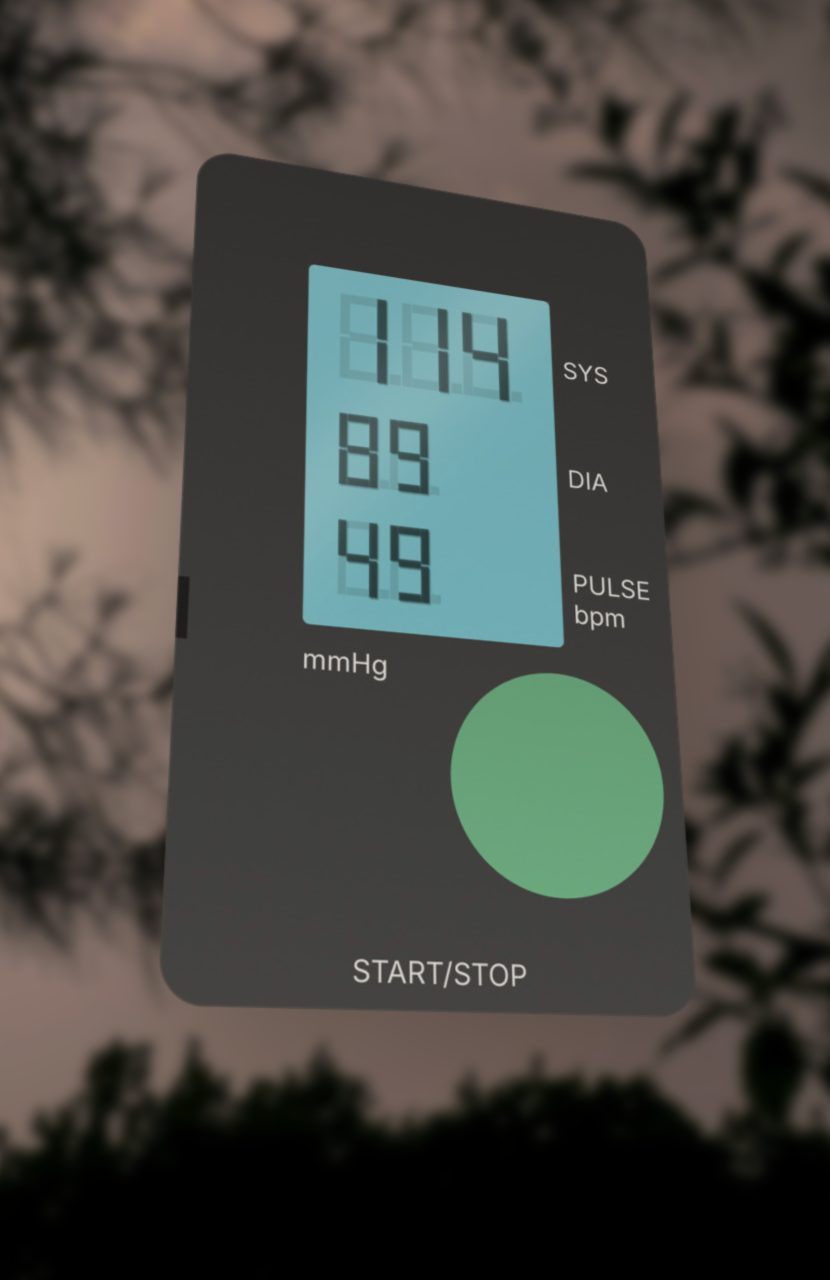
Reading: 49 bpm
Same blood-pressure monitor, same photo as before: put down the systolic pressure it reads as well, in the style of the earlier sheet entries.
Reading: 114 mmHg
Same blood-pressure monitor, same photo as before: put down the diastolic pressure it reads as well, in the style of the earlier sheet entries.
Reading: 89 mmHg
